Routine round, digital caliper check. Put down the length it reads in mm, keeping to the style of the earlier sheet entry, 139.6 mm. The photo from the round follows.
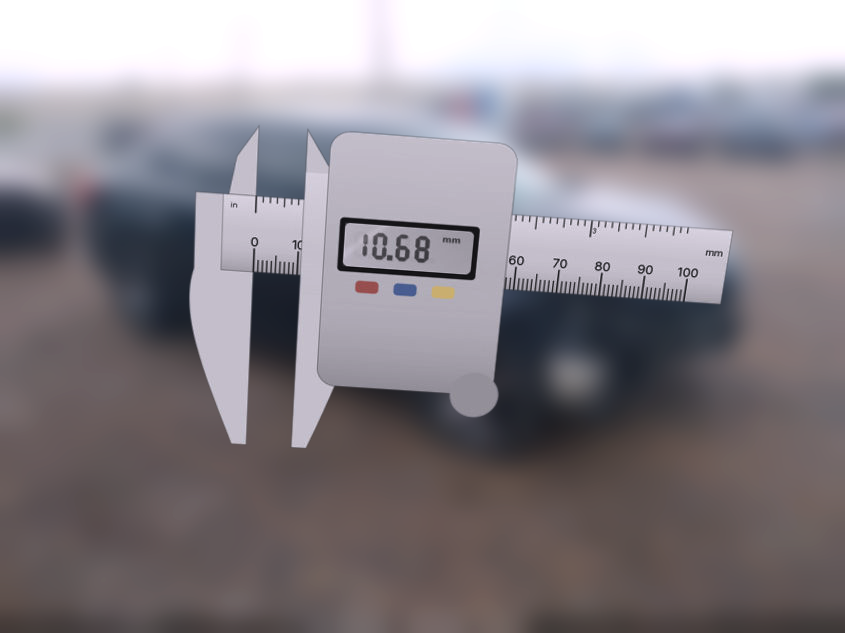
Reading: 10.68 mm
